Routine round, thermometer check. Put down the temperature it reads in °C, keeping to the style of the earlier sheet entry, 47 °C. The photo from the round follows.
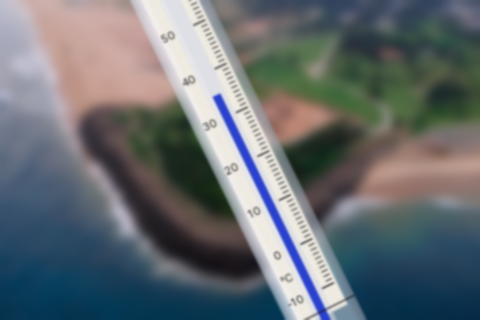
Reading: 35 °C
